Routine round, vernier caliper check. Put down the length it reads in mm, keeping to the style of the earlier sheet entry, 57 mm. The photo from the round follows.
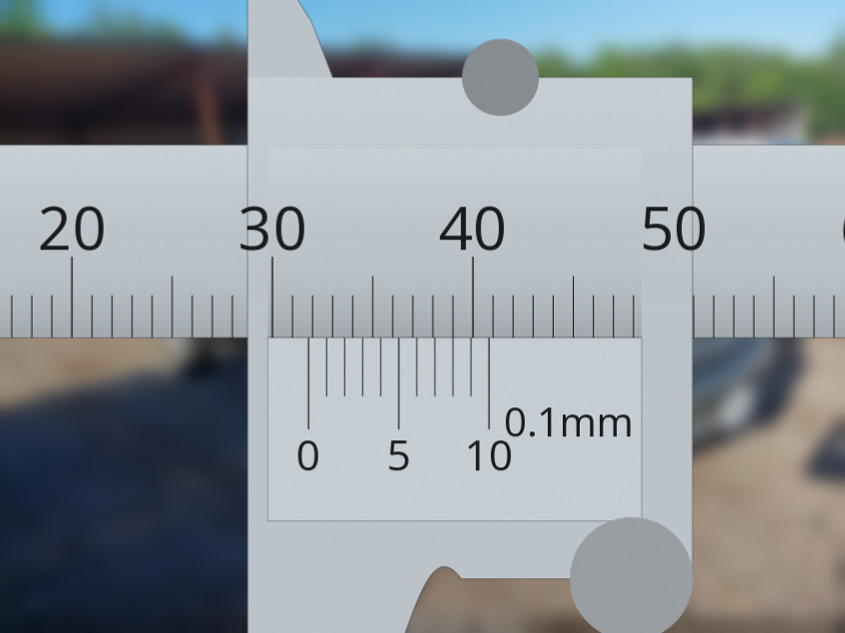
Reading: 31.8 mm
